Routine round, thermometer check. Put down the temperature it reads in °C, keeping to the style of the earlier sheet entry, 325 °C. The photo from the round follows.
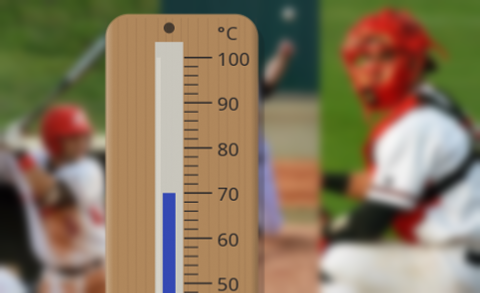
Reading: 70 °C
